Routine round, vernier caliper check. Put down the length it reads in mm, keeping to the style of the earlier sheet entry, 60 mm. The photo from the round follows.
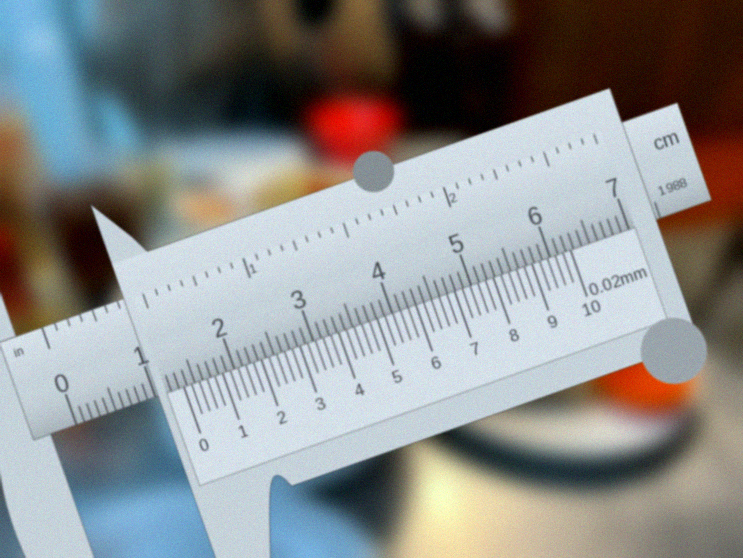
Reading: 13.6 mm
